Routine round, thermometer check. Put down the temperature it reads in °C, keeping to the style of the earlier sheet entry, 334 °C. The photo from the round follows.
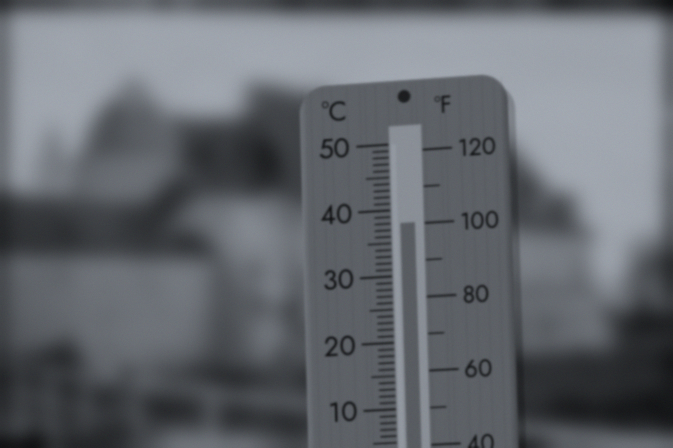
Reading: 38 °C
